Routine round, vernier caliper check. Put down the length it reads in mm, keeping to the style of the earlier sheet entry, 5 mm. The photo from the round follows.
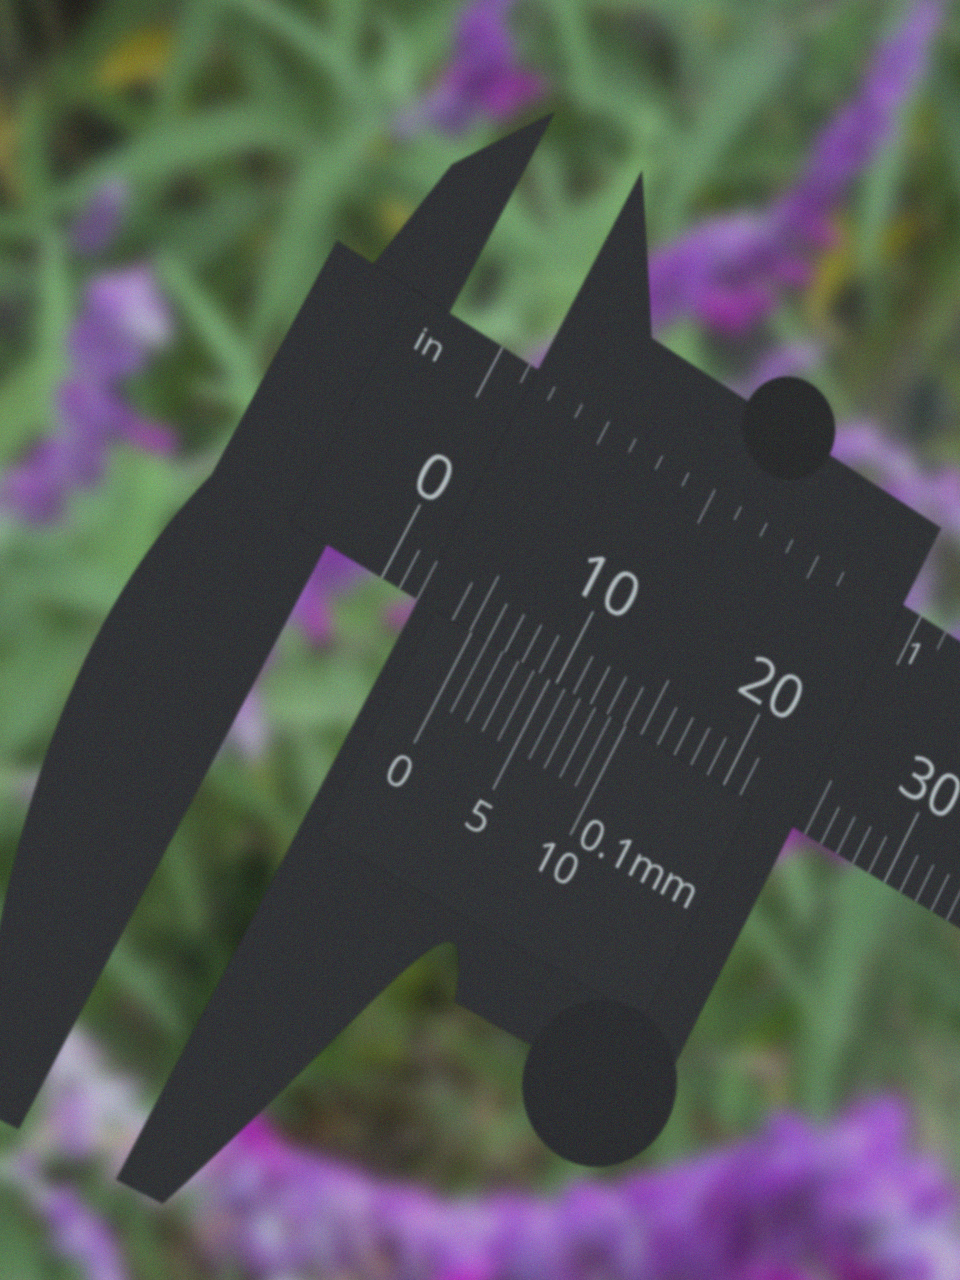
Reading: 5.1 mm
